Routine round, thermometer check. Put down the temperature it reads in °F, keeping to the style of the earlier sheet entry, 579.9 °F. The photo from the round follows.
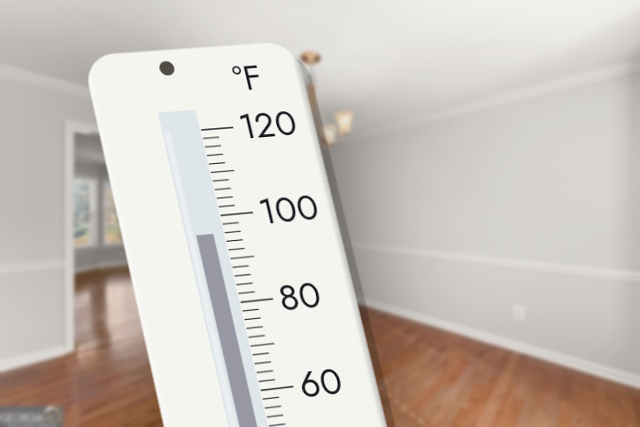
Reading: 96 °F
